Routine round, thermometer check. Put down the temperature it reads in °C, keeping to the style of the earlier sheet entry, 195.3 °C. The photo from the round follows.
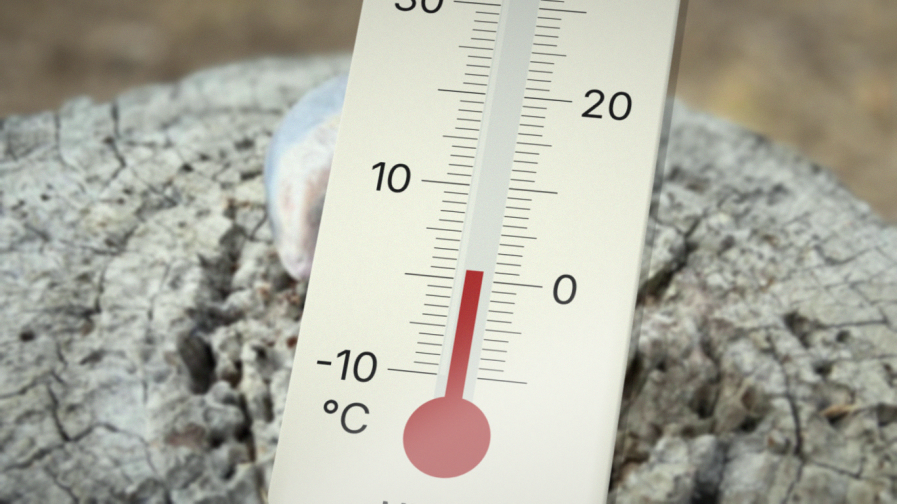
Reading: 1 °C
